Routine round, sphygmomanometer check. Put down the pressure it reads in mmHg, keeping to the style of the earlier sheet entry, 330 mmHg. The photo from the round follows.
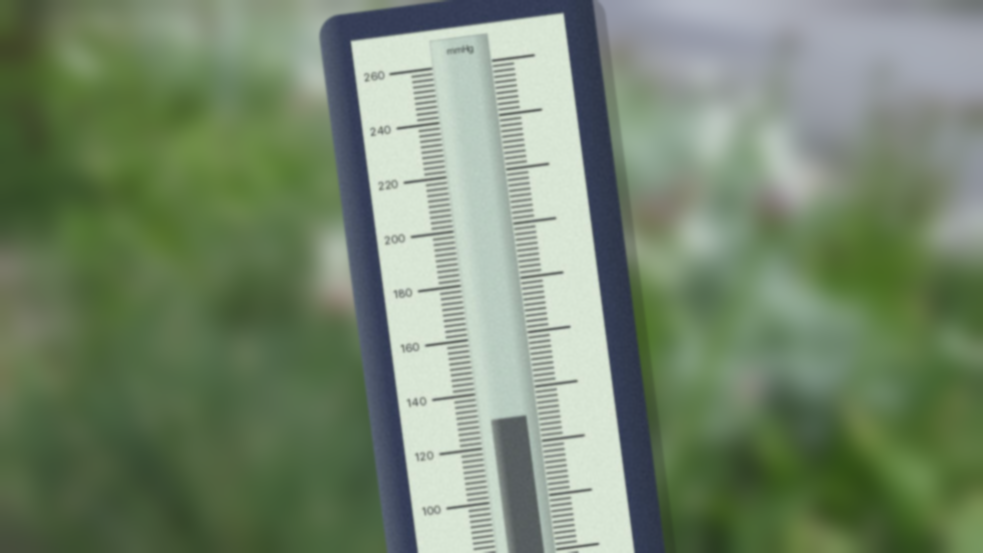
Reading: 130 mmHg
